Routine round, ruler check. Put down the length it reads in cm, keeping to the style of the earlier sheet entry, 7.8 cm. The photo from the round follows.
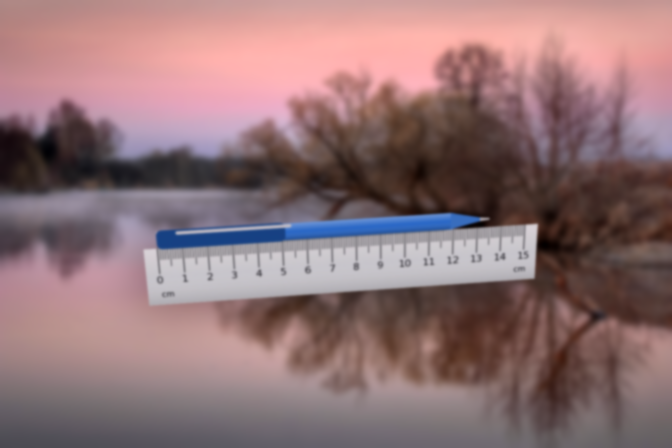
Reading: 13.5 cm
